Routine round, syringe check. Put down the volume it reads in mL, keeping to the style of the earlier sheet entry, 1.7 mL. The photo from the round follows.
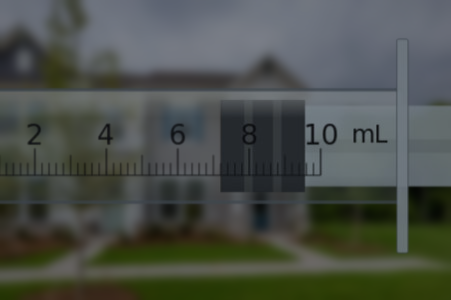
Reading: 7.2 mL
